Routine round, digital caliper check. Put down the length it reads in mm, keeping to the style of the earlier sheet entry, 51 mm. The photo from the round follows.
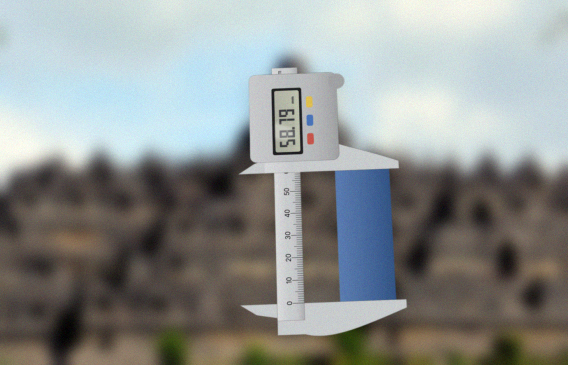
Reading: 58.79 mm
